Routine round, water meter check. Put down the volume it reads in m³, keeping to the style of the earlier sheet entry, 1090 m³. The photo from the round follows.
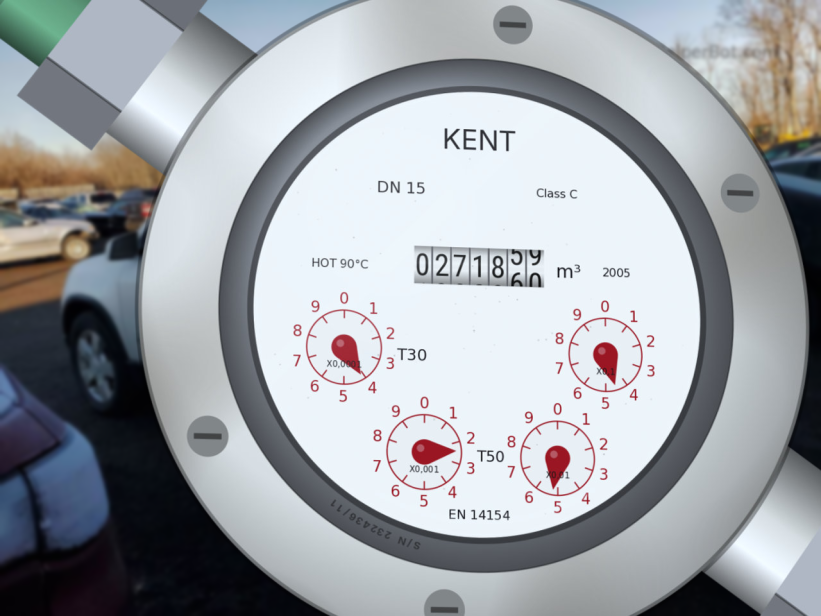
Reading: 271859.4524 m³
